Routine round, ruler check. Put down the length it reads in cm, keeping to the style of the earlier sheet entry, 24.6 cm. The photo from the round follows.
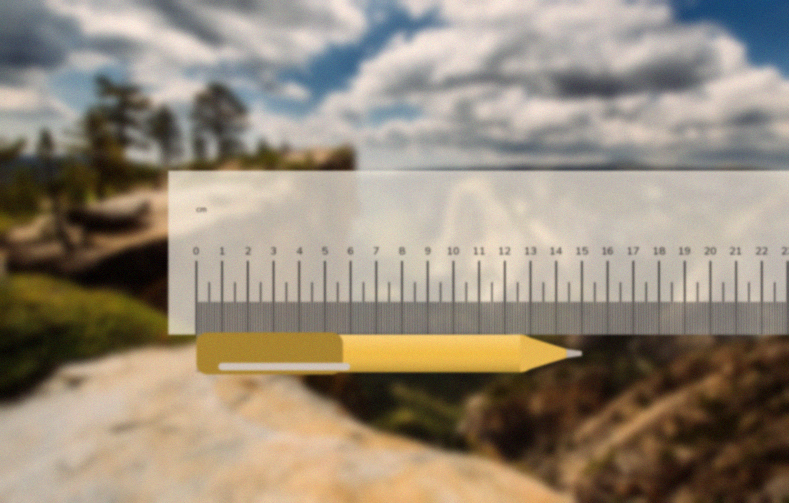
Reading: 15 cm
